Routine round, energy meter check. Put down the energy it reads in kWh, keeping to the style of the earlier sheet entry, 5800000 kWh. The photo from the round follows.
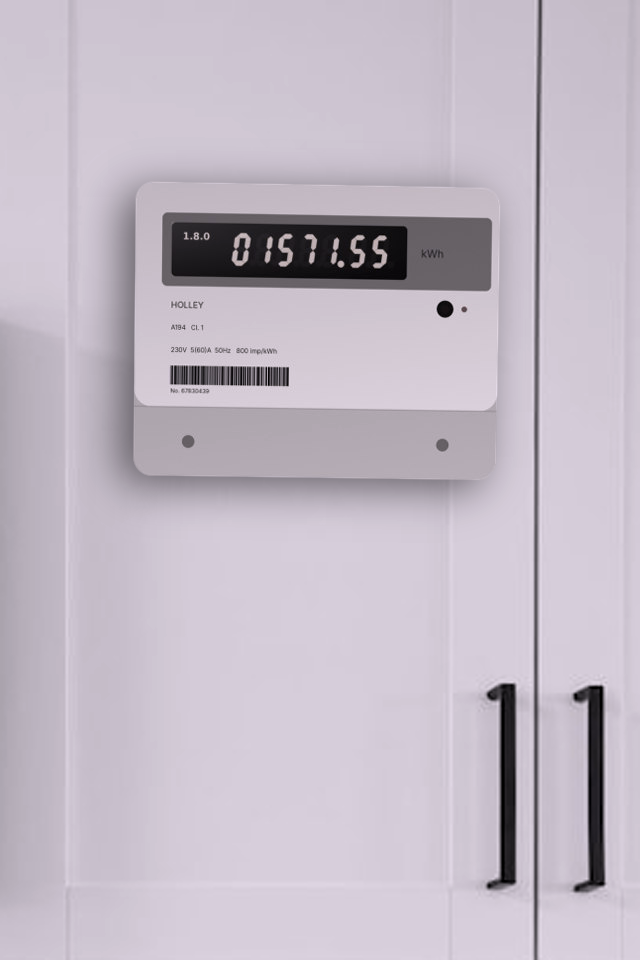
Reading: 1571.55 kWh
